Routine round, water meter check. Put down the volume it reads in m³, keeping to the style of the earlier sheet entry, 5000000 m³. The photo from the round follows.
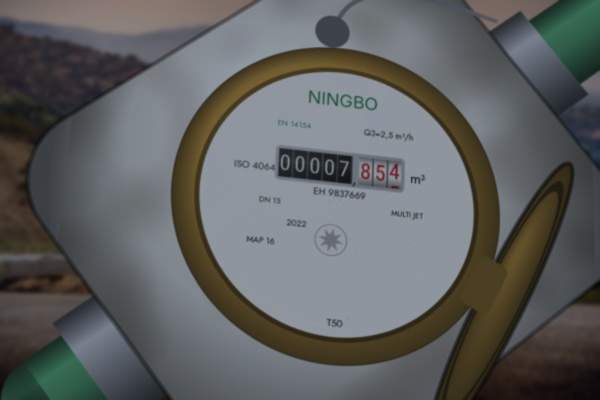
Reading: 7.854 m³
